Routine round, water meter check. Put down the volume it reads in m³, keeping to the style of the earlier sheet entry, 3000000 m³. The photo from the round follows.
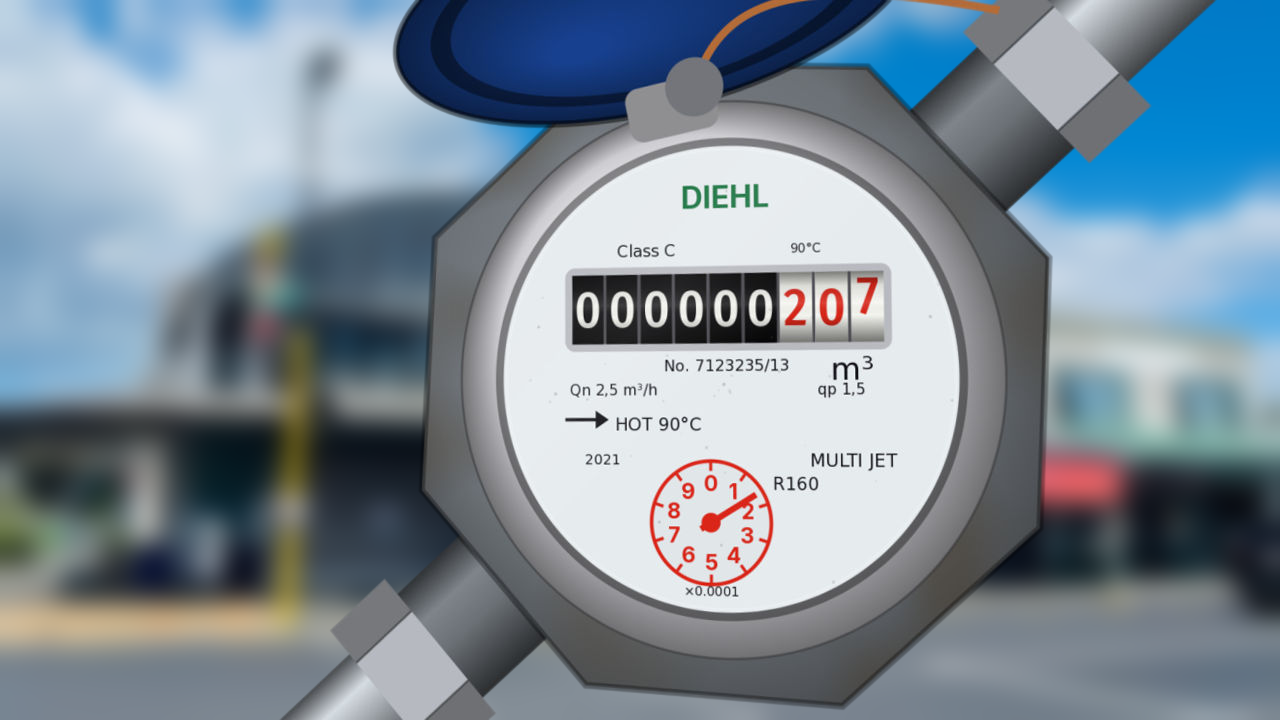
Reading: 0.2071 m³
